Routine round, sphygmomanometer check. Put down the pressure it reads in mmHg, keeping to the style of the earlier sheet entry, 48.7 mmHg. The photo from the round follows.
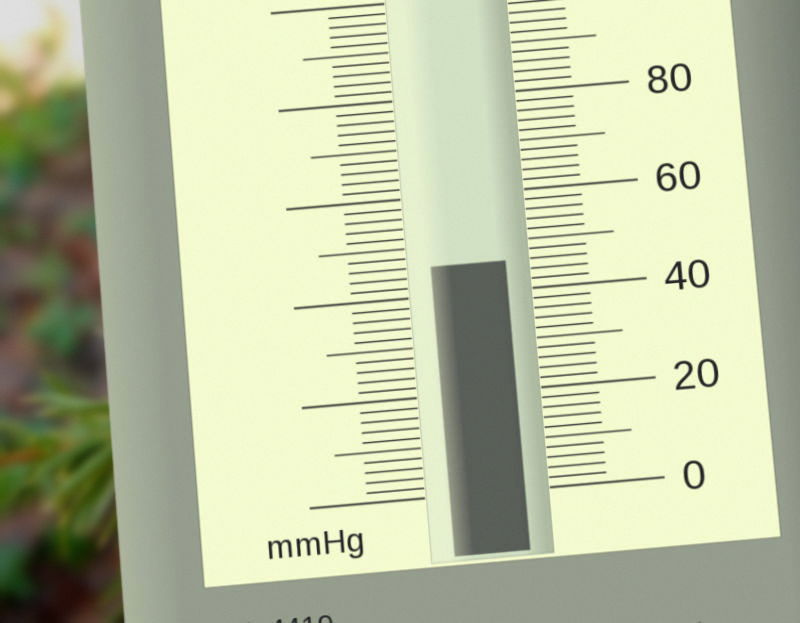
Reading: 46 mmHg
